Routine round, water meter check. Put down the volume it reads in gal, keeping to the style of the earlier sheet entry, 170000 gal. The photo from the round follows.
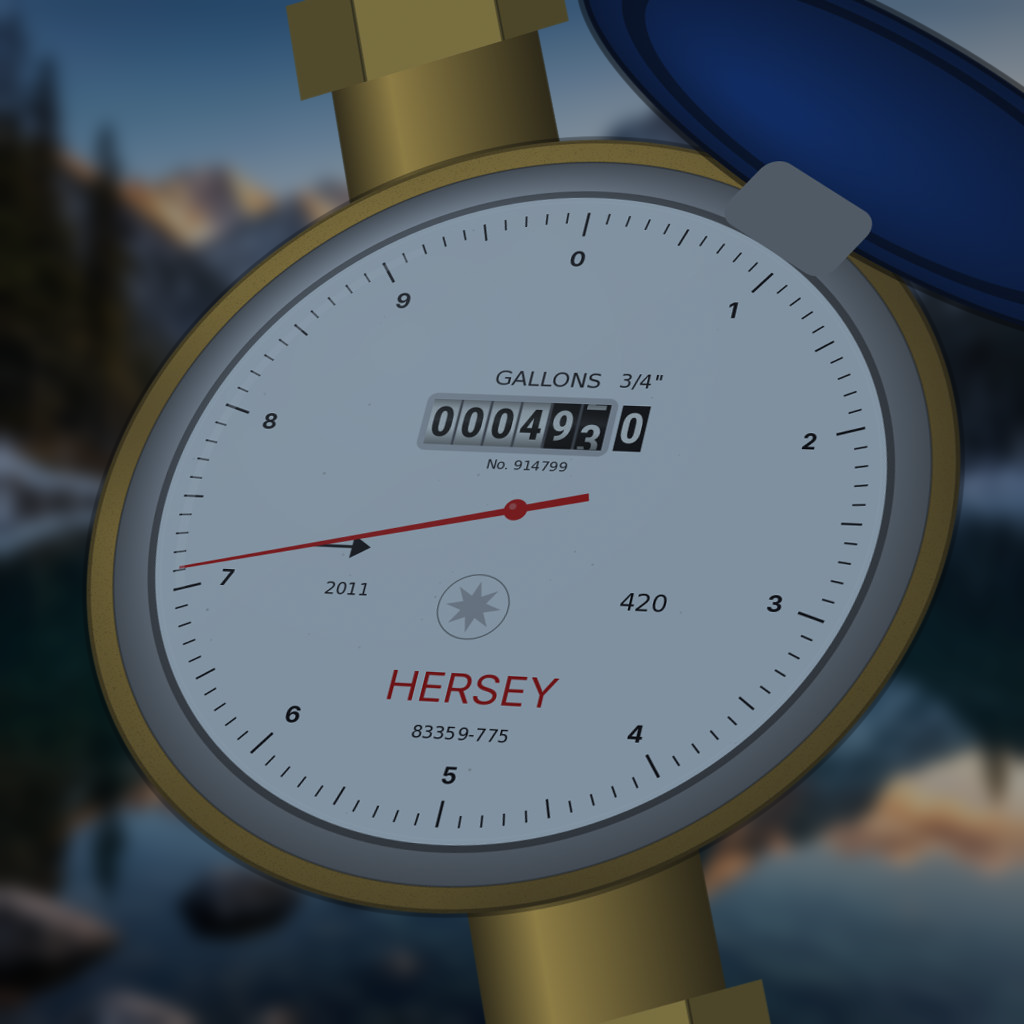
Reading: 4927.1 gal
